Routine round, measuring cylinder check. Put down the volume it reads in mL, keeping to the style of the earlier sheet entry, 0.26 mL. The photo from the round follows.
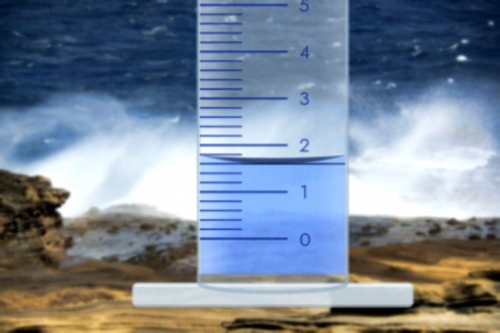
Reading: 1.6 mL
